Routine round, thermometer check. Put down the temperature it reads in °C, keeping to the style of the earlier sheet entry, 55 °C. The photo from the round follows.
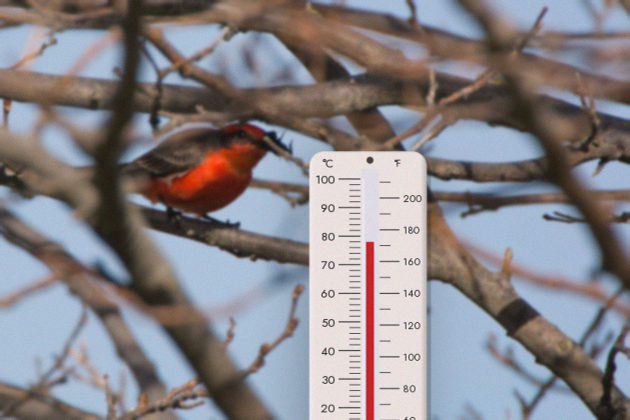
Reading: 78 °C
